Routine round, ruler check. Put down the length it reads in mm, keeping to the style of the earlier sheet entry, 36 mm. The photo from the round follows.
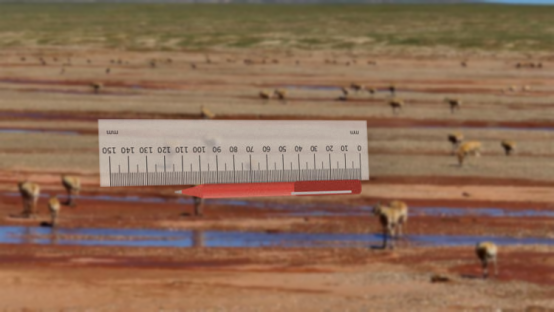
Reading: 115 mm
